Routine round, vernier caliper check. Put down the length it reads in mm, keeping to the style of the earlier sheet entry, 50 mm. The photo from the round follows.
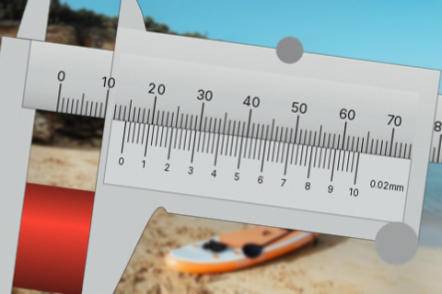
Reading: 14.5 mm
